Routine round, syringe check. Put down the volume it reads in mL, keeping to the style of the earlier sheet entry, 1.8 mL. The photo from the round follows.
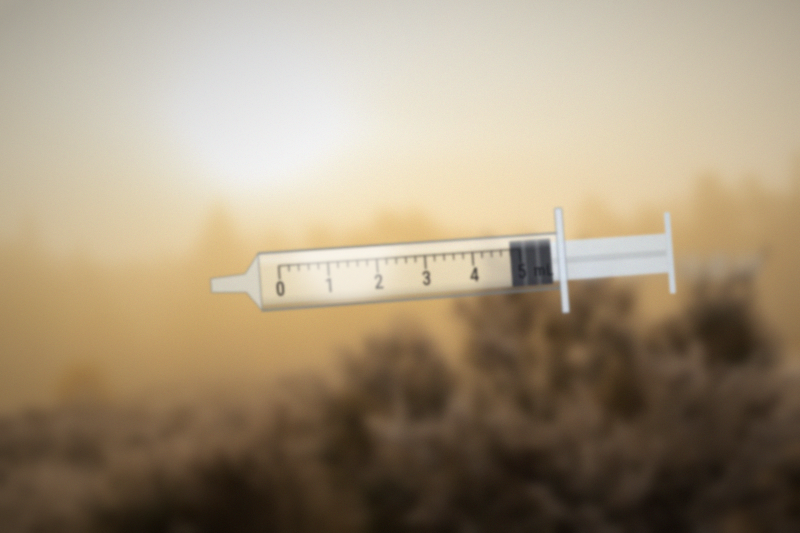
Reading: 4.8 mL
